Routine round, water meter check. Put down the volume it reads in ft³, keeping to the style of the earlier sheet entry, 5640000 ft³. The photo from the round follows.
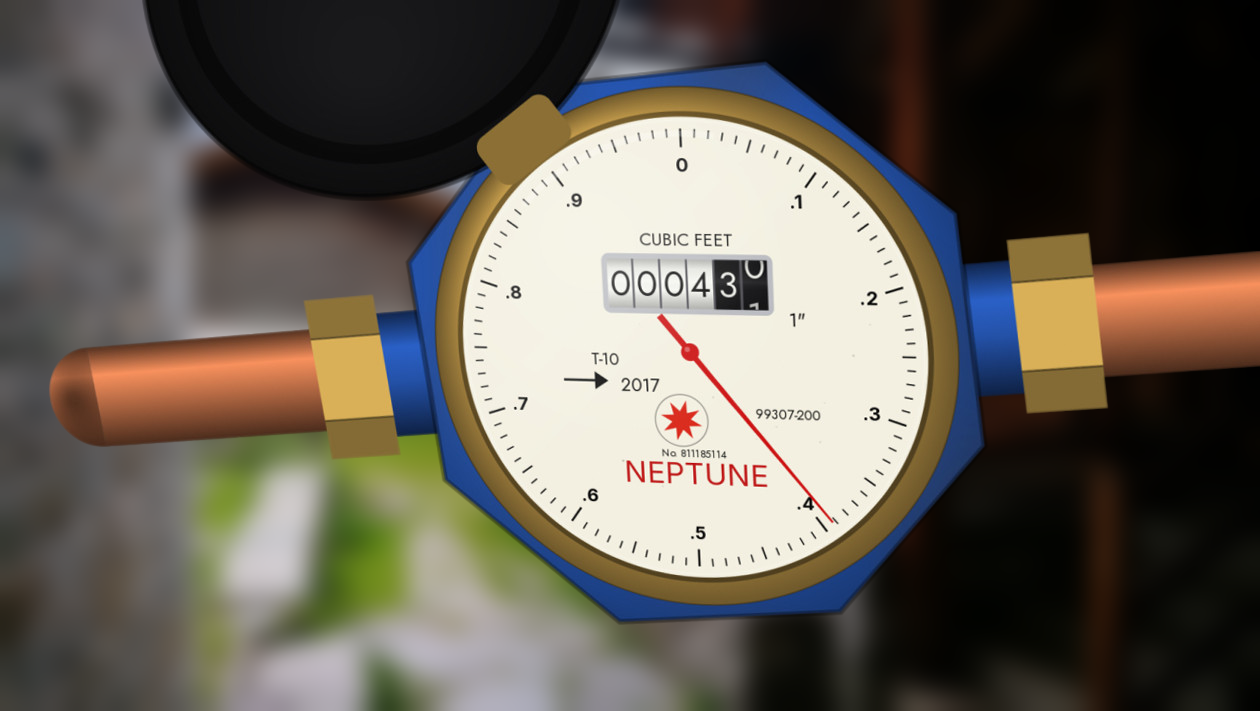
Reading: 430.39 ft³
